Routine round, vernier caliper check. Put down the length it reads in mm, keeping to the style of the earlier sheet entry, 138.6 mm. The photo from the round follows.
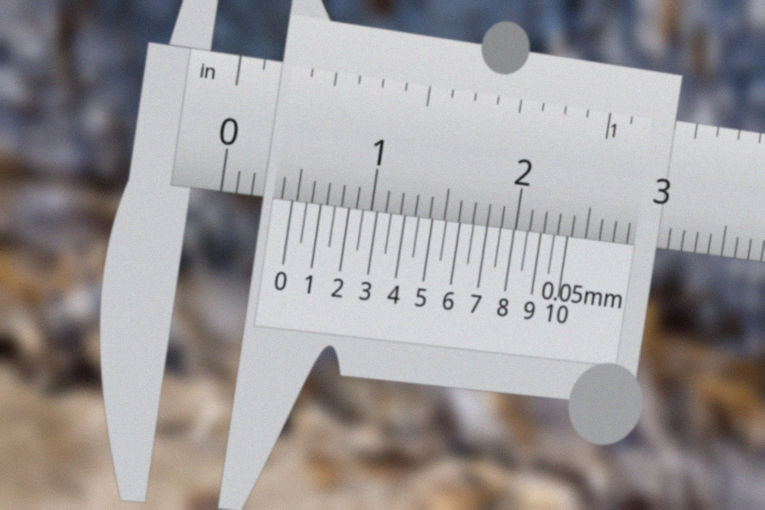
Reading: 4.7 mm
